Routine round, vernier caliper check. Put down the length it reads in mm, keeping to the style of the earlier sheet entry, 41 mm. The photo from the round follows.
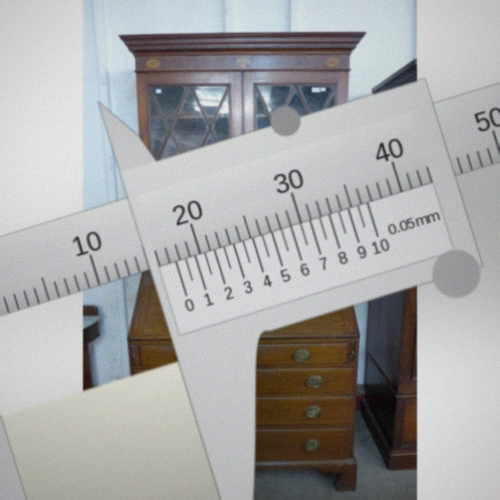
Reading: 17.6 mm
